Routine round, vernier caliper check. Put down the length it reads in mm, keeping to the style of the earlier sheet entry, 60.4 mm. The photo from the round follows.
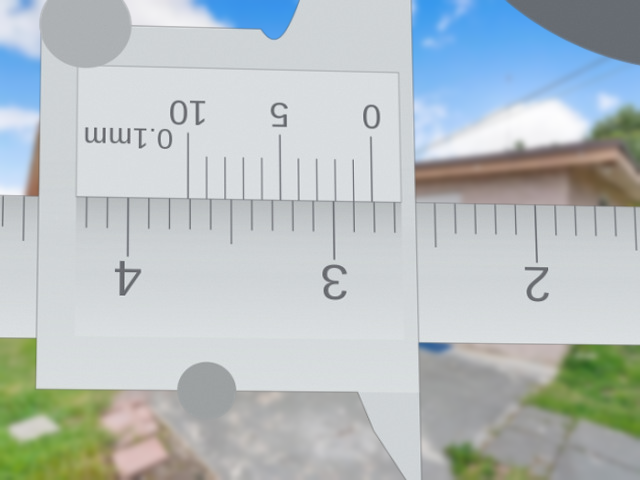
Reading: 28.1 mm
